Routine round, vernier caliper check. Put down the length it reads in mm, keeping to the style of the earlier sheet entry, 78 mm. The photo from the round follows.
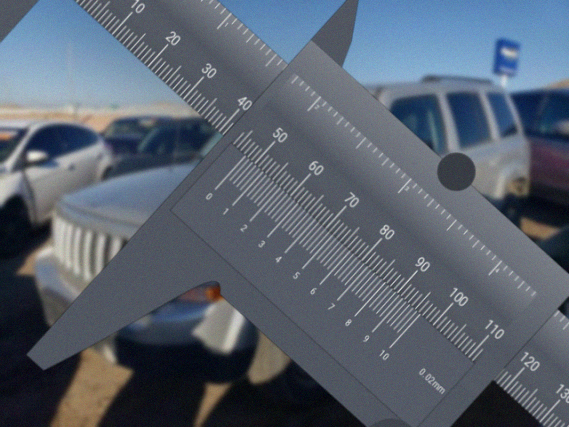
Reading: 47.5 mm
